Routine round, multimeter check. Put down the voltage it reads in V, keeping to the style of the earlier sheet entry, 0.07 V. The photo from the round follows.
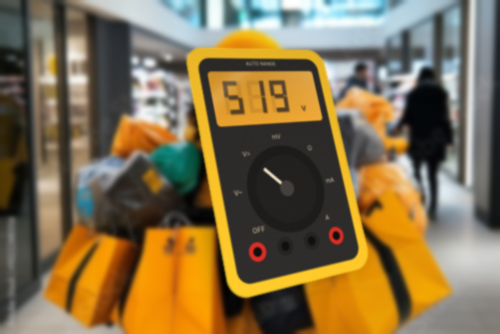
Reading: 519 V
